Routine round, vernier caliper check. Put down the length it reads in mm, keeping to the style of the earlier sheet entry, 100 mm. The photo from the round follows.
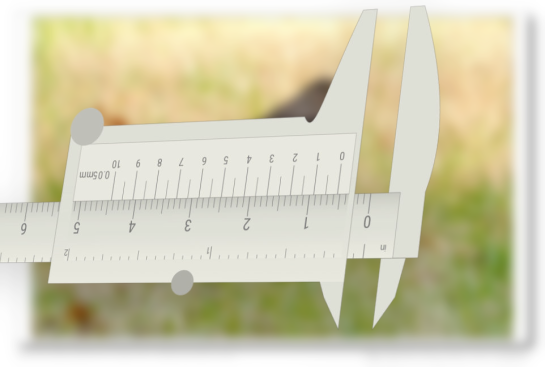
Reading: 5.4 mm
